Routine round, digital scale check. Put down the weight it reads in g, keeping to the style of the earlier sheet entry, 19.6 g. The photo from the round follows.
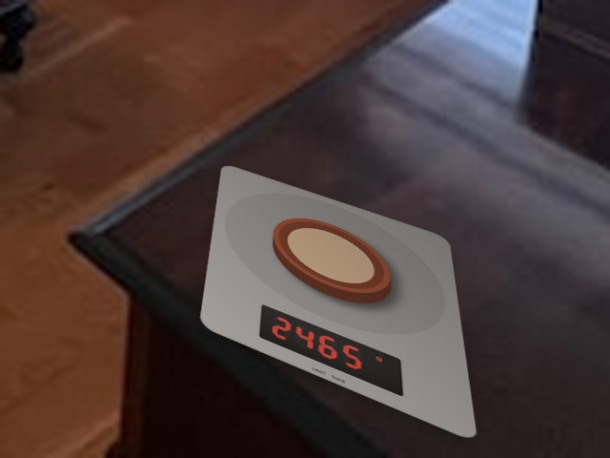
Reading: 2465 g
